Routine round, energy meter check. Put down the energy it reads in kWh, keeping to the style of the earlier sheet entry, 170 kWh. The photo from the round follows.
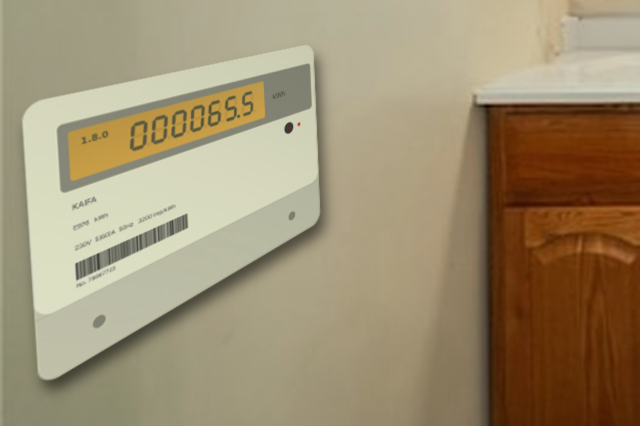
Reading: 65.5 kWh
